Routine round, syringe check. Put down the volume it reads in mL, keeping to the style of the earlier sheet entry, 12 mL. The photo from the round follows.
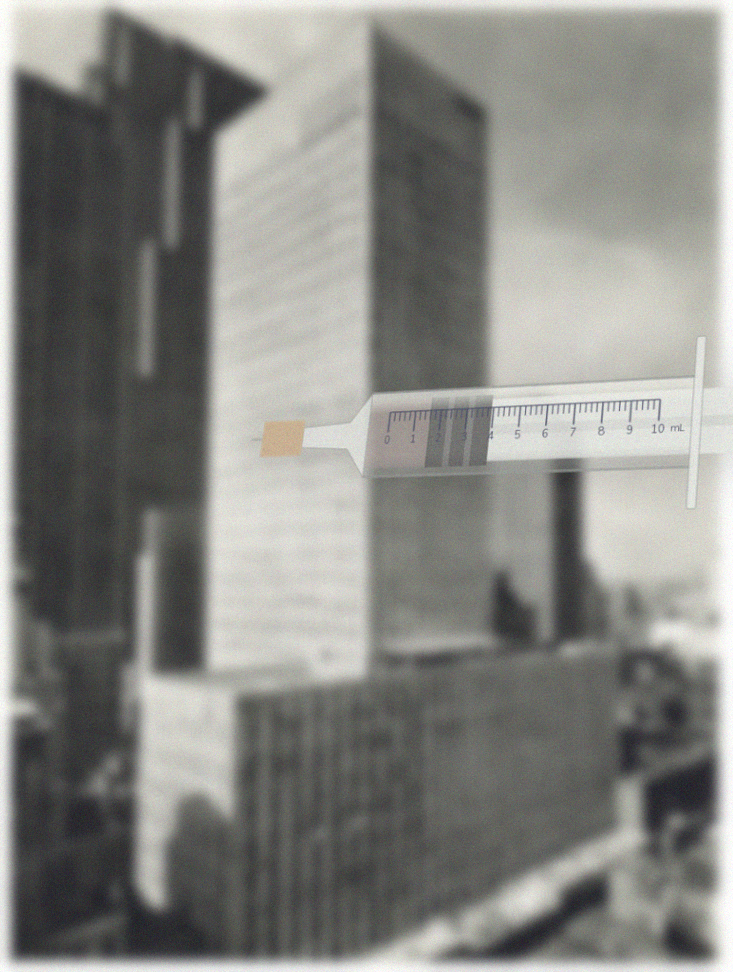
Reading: 1.6 mL
